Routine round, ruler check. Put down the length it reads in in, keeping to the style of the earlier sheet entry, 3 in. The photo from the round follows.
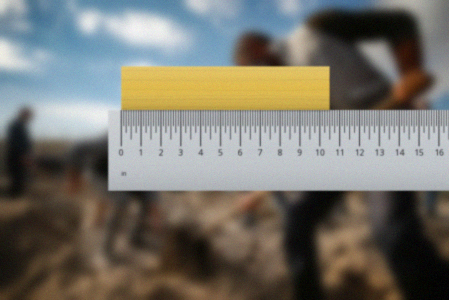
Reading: 10.5 in
